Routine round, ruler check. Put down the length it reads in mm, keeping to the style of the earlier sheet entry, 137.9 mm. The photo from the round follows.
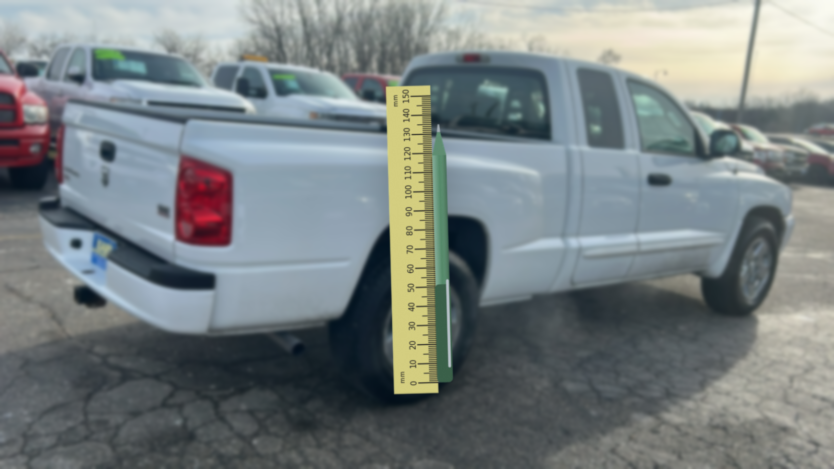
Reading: 135 mm
